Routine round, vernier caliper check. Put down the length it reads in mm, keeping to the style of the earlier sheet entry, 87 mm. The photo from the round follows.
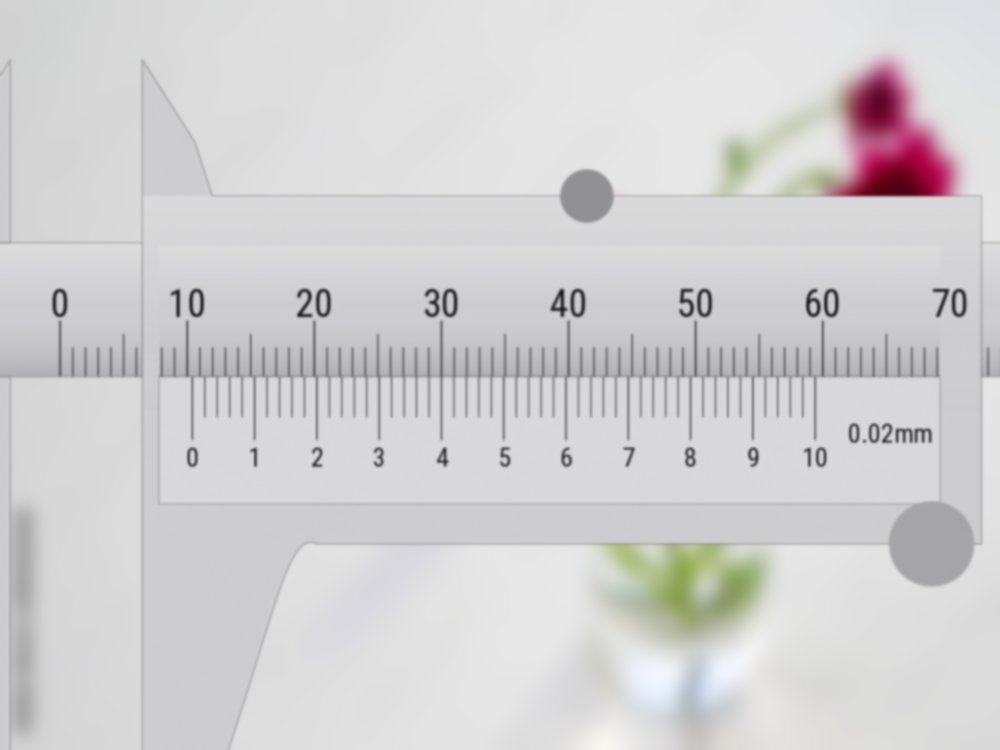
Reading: 10.4 mm
